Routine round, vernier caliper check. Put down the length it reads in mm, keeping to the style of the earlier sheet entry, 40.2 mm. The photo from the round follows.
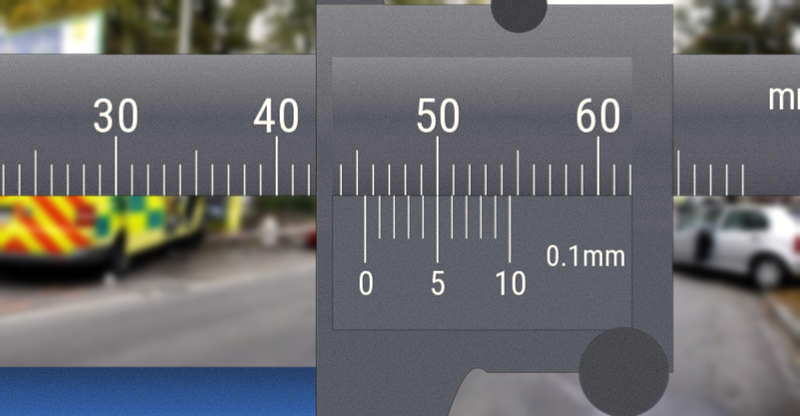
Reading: 45.5 mm
